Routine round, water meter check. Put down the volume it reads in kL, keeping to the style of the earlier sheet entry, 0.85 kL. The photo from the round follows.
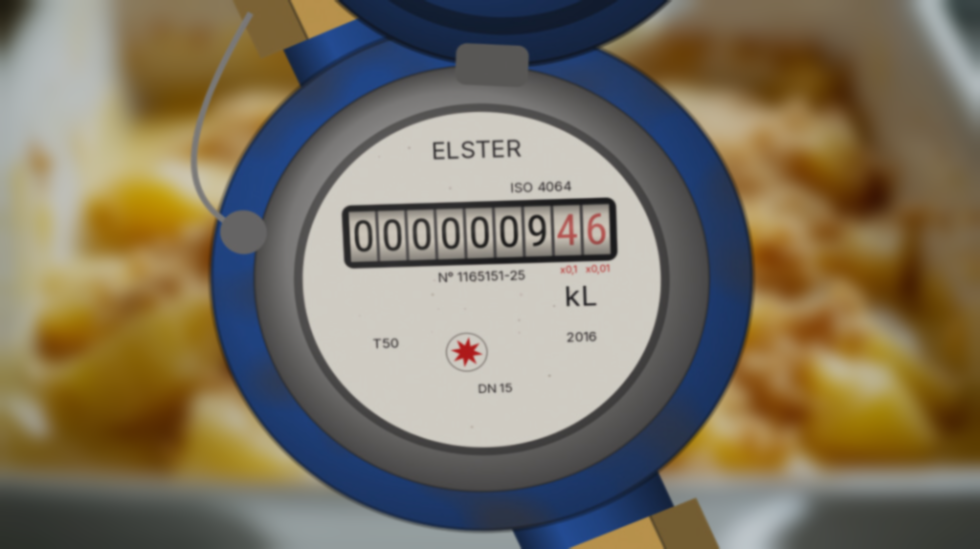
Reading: 9.46 kL
